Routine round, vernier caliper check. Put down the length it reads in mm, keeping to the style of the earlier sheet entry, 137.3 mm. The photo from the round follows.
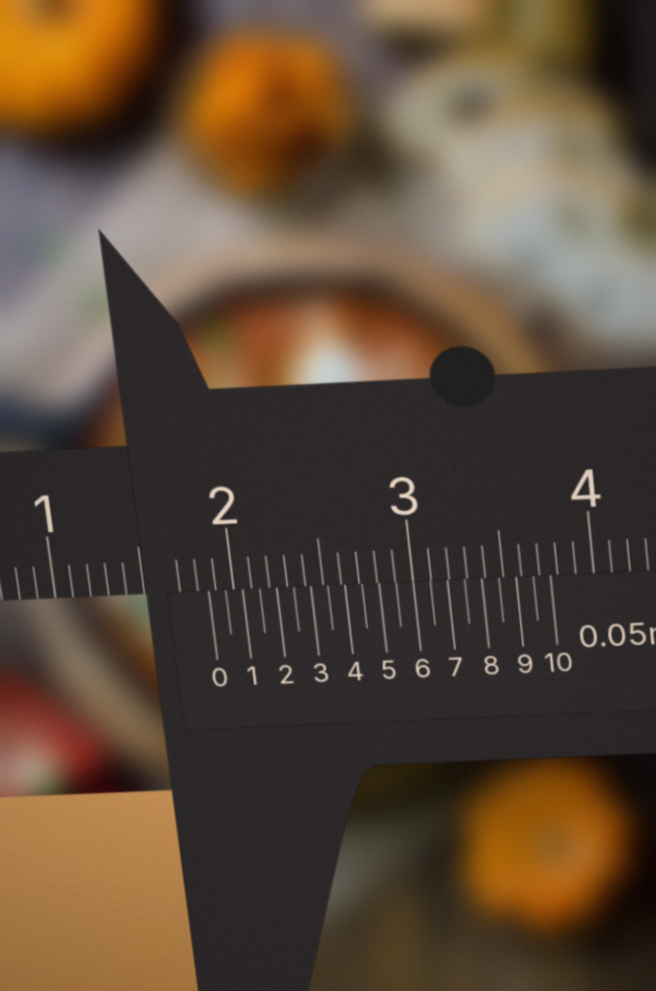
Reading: 18.6 mm
